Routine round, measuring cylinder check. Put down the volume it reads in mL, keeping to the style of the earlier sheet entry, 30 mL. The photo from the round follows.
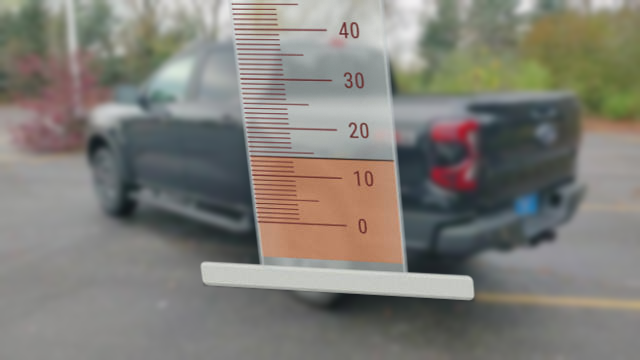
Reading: 14 mL
